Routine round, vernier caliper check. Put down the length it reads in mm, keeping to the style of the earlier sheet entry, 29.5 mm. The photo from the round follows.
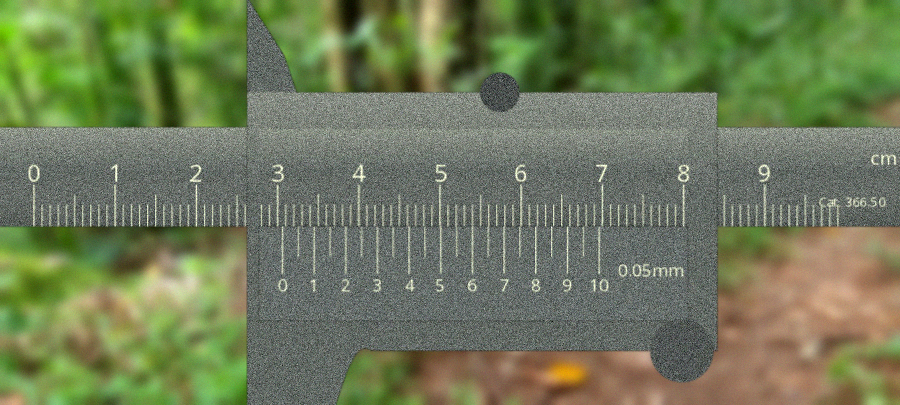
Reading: 30.6 mm
